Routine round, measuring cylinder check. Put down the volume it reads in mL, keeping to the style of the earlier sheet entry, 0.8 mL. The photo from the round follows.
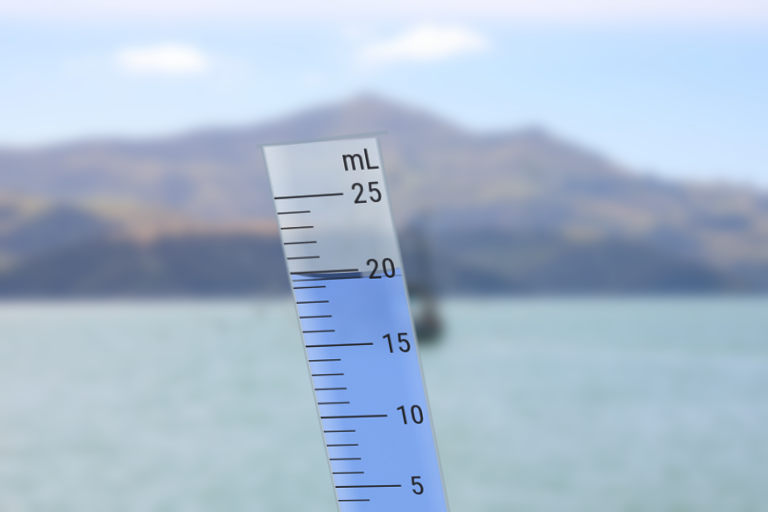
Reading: 19.5 mL
